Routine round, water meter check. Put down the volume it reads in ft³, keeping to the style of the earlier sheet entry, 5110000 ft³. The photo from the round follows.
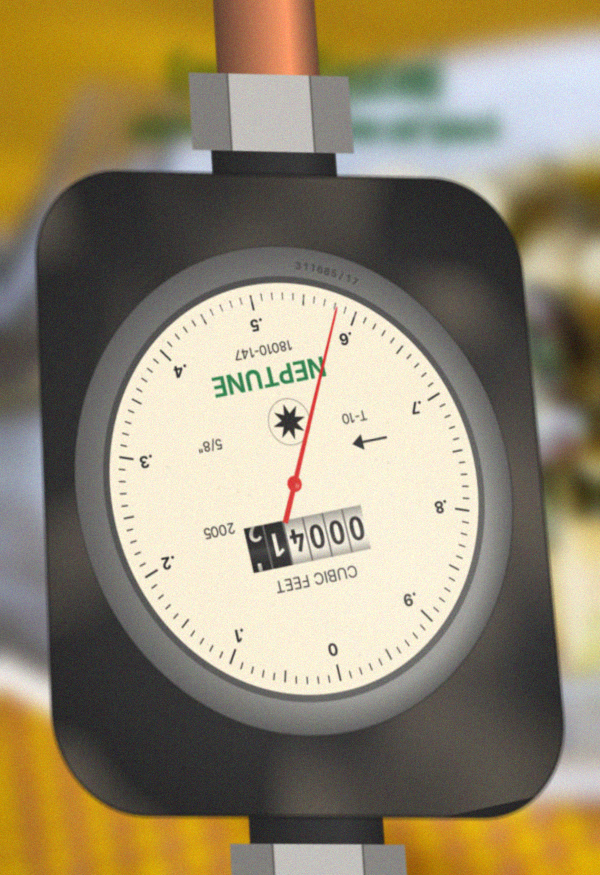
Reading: 411.58 ft³
